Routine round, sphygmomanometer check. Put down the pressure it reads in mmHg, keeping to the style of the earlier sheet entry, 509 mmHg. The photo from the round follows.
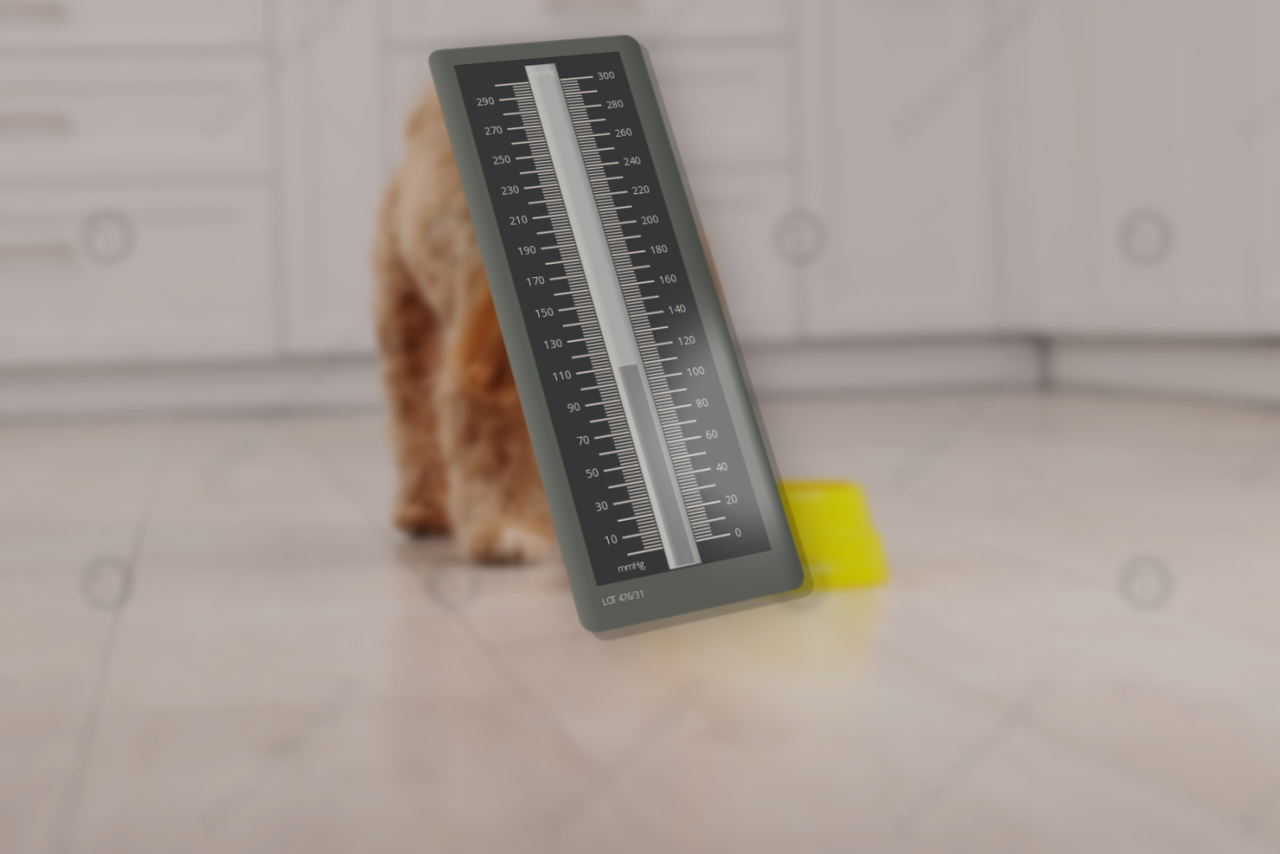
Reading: 110 mmHg
